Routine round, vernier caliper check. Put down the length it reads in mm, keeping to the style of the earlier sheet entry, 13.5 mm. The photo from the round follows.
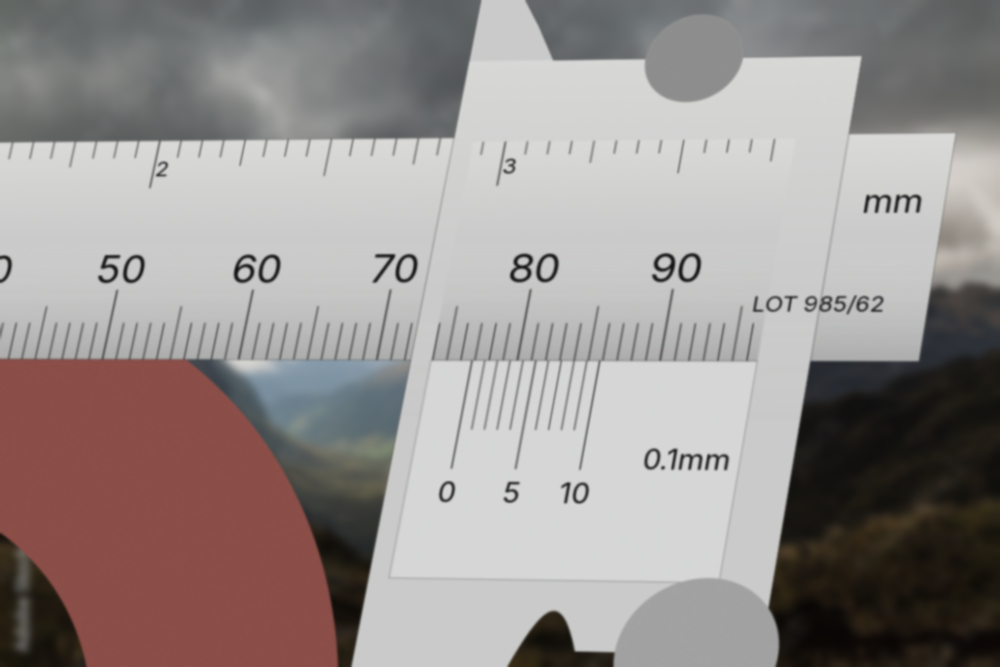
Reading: 76.8 mm
